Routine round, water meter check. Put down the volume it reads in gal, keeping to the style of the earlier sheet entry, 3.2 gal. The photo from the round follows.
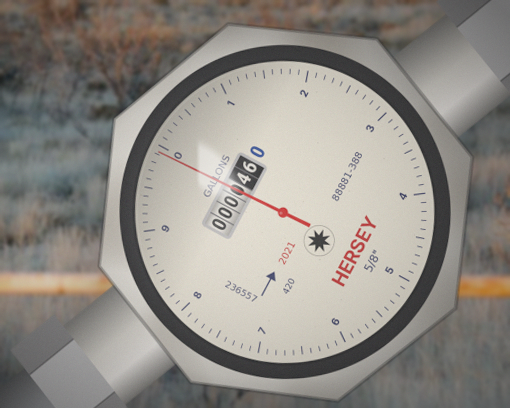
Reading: 459.9 gal
